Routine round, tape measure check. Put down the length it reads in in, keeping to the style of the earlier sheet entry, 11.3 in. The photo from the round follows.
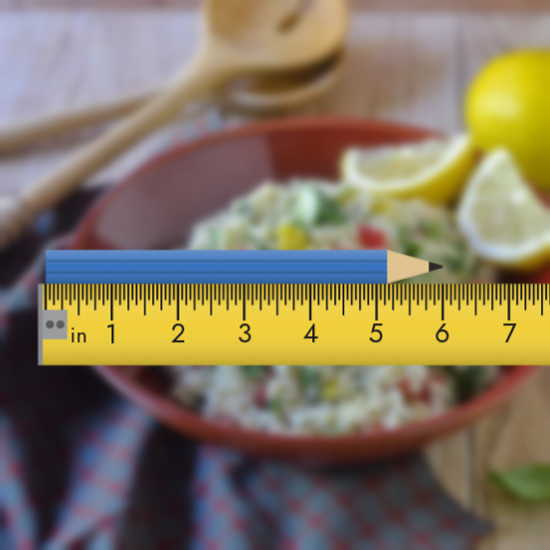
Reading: 6 in
